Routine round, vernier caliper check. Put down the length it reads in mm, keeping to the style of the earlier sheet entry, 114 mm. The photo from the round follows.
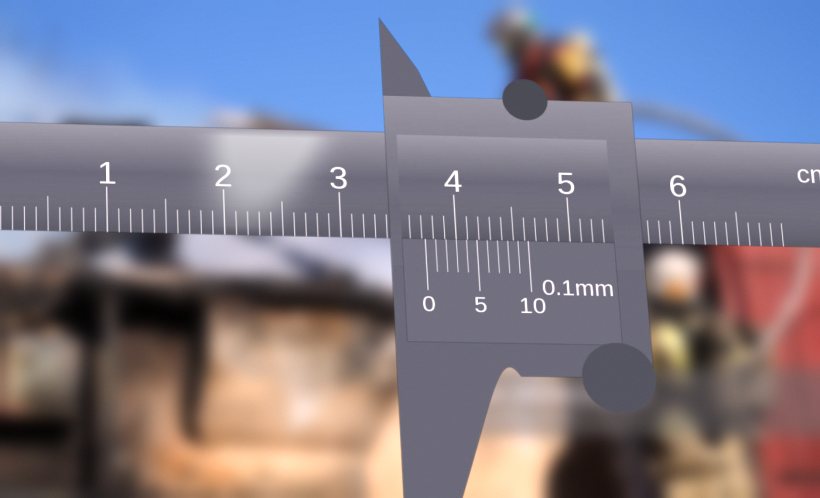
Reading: 37.3 mm
